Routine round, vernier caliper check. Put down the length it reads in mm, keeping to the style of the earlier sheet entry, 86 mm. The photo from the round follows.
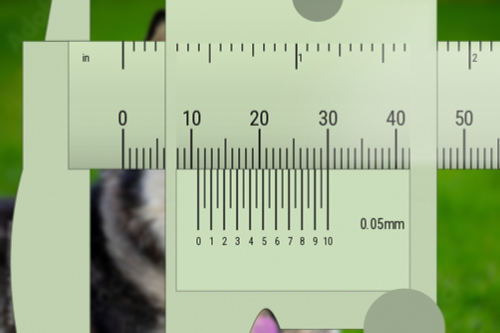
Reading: 11.0 mm
